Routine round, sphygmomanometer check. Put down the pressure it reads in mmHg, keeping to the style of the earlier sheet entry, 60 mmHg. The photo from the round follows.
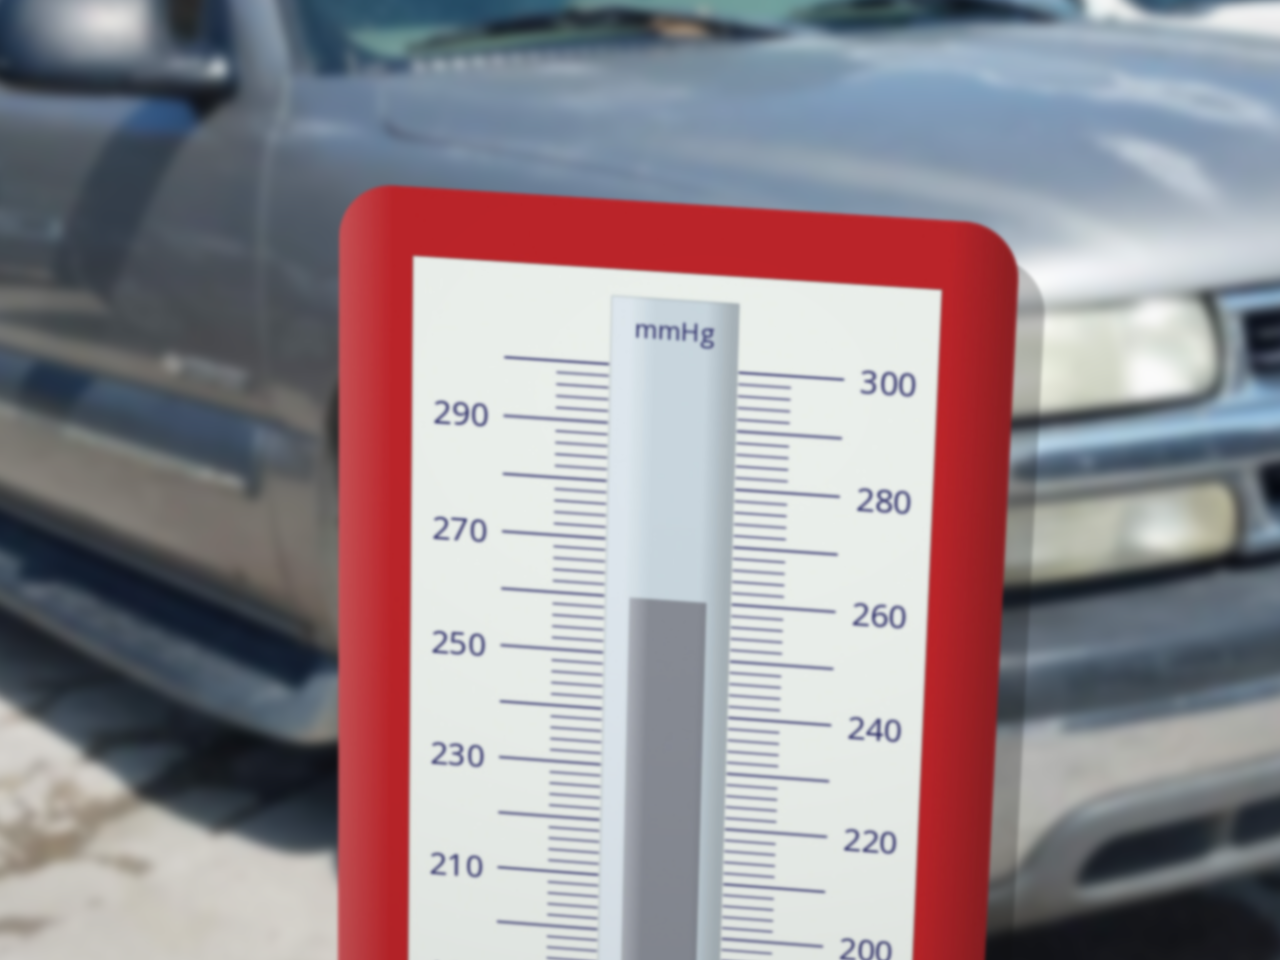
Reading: 260 mmHg
